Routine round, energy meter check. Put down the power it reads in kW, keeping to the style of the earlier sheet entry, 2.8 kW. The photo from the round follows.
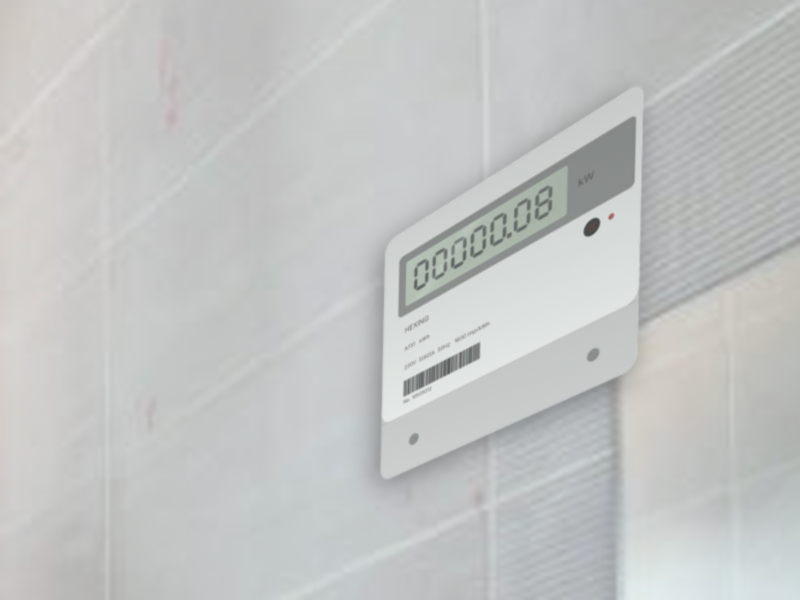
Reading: 0.08 kW
